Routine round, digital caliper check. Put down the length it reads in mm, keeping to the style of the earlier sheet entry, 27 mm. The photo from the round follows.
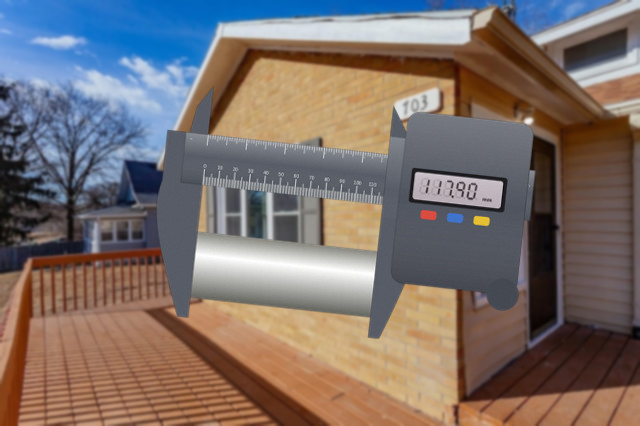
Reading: 117.90 mm
